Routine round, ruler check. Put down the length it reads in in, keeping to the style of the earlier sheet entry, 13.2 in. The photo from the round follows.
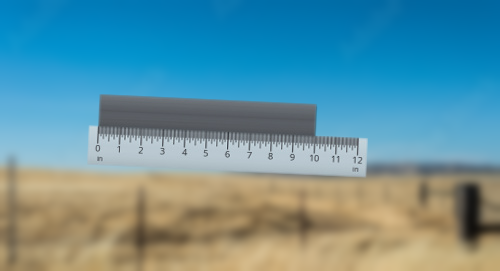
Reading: 10 in
